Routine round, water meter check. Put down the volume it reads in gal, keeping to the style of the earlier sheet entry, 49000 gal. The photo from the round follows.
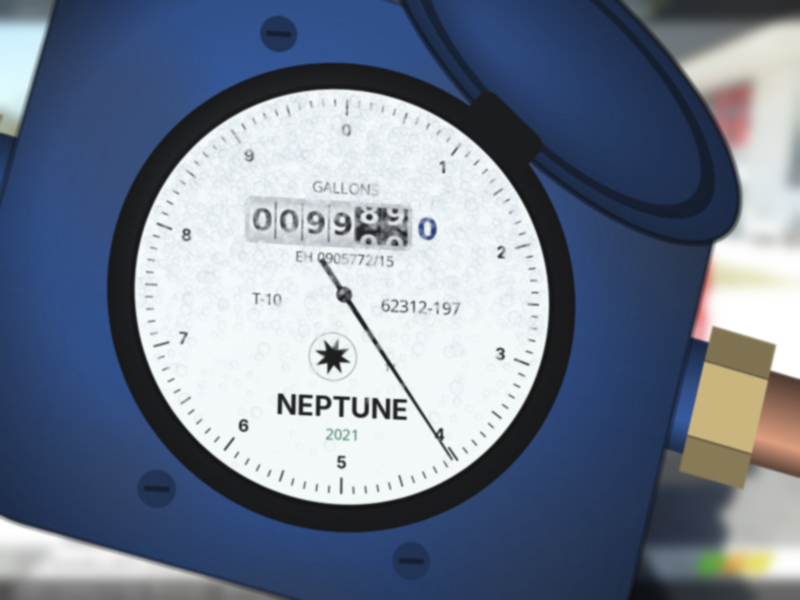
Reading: 99894.0 gal
